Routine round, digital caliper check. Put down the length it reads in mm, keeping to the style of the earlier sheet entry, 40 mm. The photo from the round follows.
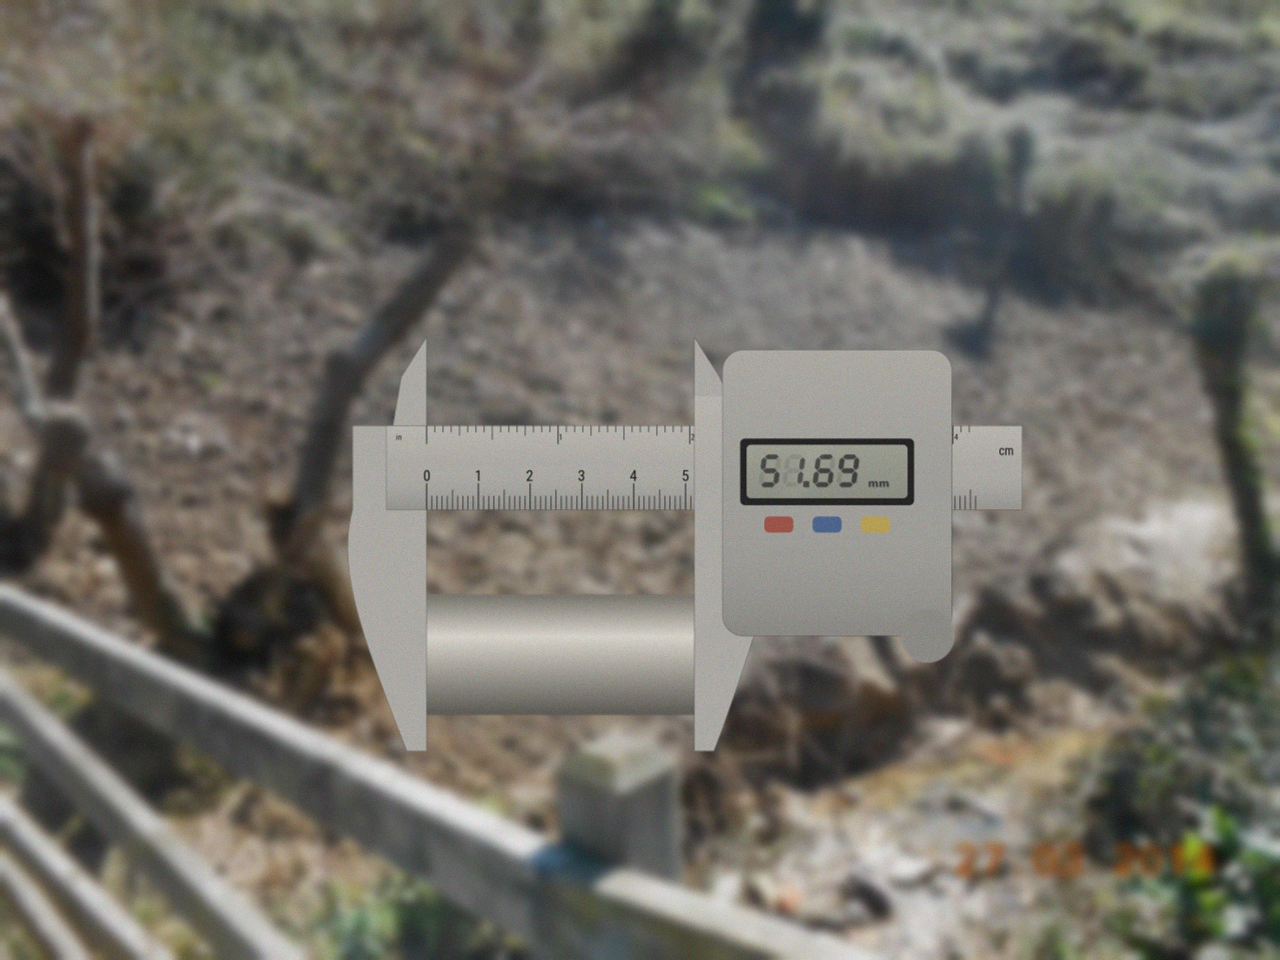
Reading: 51.69 mm
